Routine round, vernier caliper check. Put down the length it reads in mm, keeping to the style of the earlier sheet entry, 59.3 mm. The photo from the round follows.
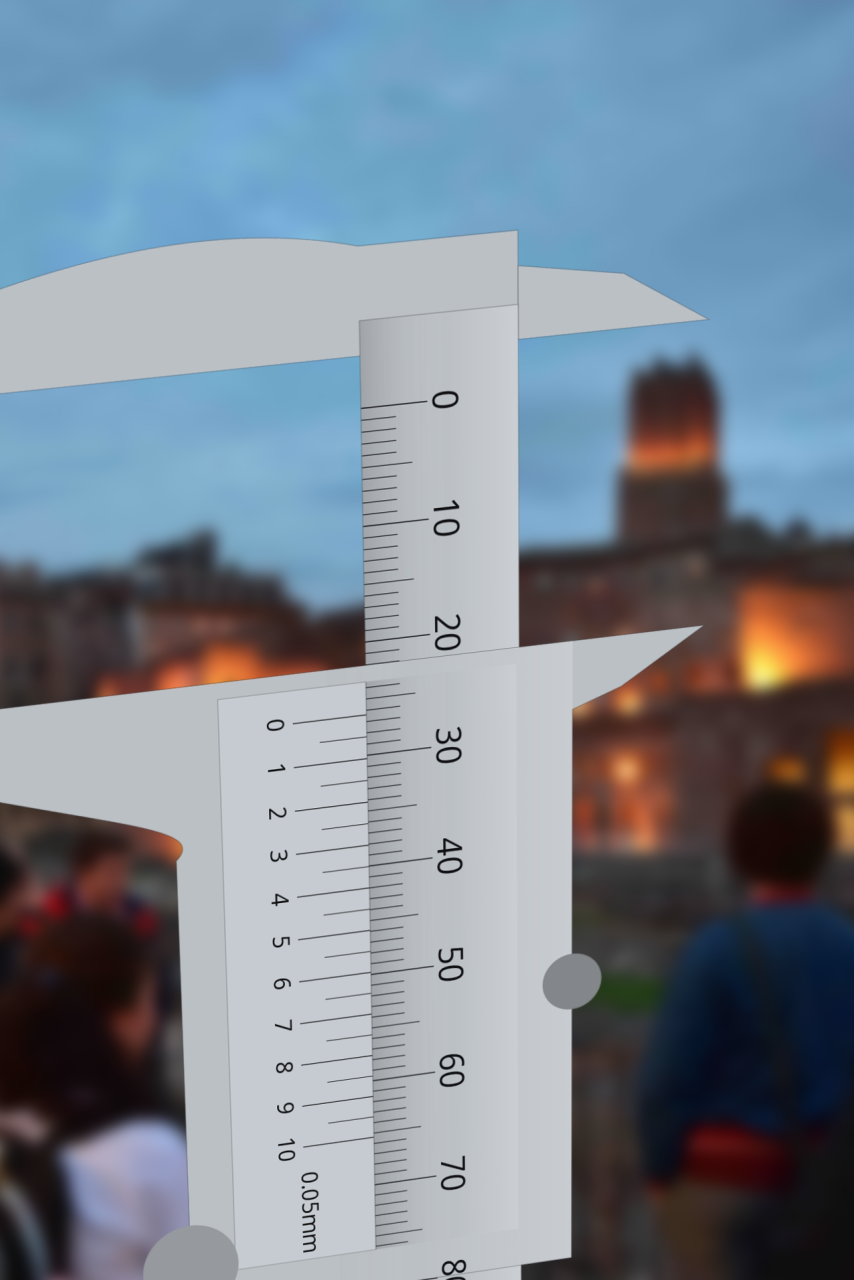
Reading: 26.4 mm
